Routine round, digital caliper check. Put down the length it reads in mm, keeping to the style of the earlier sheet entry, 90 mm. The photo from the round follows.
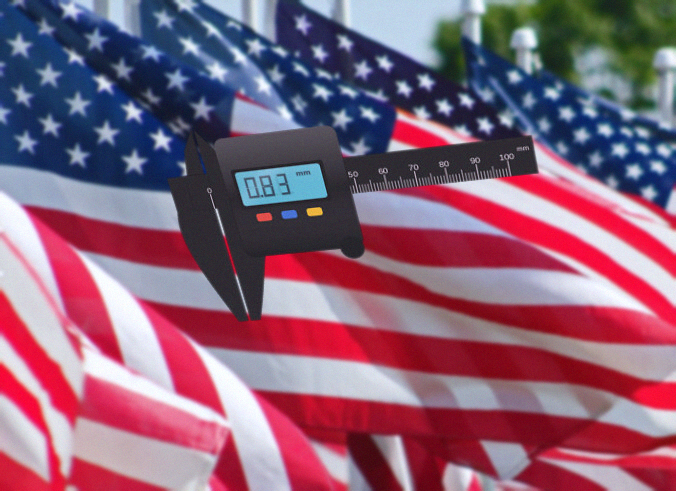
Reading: 0.83 mm
